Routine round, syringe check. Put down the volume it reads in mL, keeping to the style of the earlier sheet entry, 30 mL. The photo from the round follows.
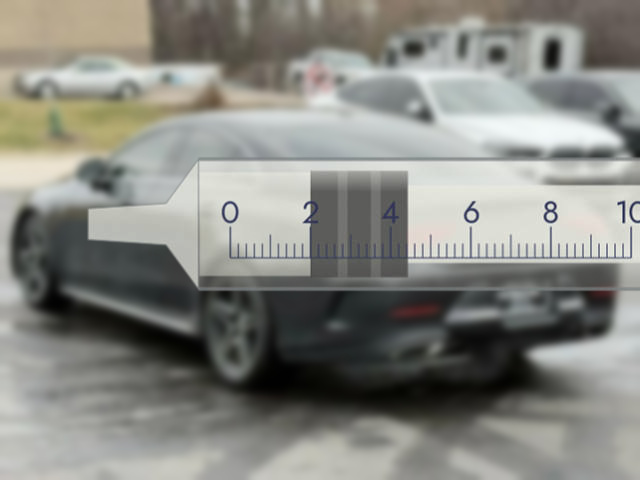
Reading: 2 mL
